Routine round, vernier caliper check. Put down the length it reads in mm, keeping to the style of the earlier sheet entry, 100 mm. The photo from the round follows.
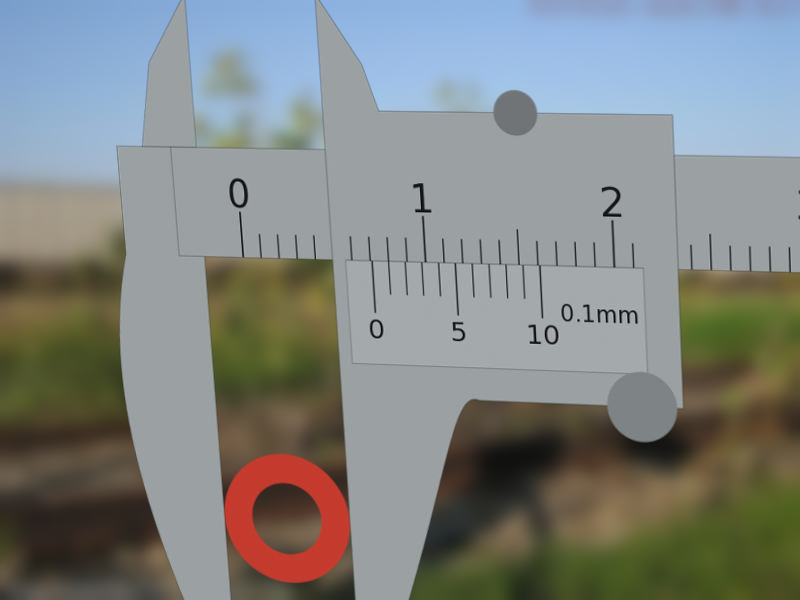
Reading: 7.1 mm
